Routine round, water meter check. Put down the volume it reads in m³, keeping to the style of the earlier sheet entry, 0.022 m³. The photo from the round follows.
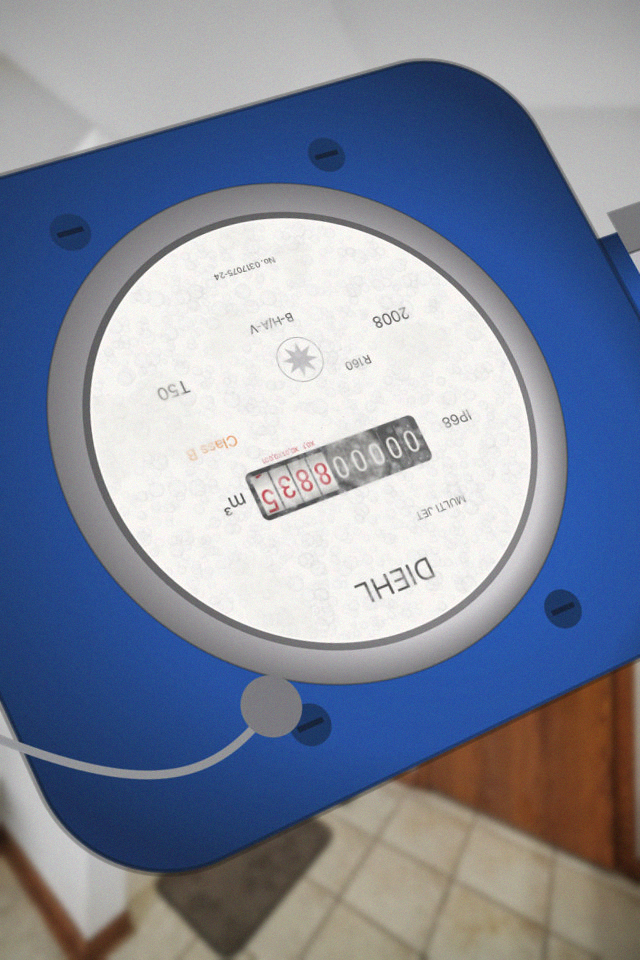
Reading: 0.8835 m³
